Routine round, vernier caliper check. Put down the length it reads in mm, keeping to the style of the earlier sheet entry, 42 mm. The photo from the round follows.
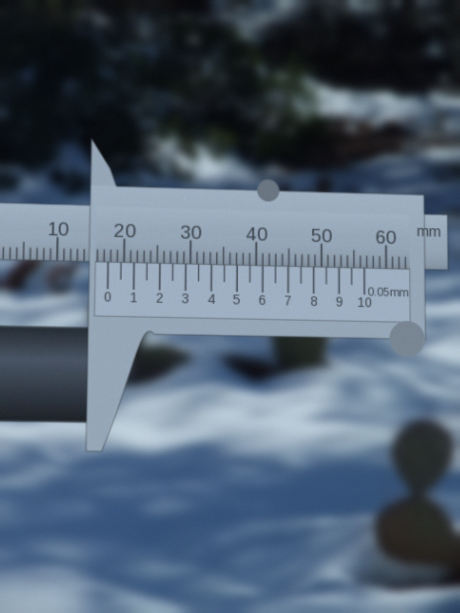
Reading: 17.6 mm
